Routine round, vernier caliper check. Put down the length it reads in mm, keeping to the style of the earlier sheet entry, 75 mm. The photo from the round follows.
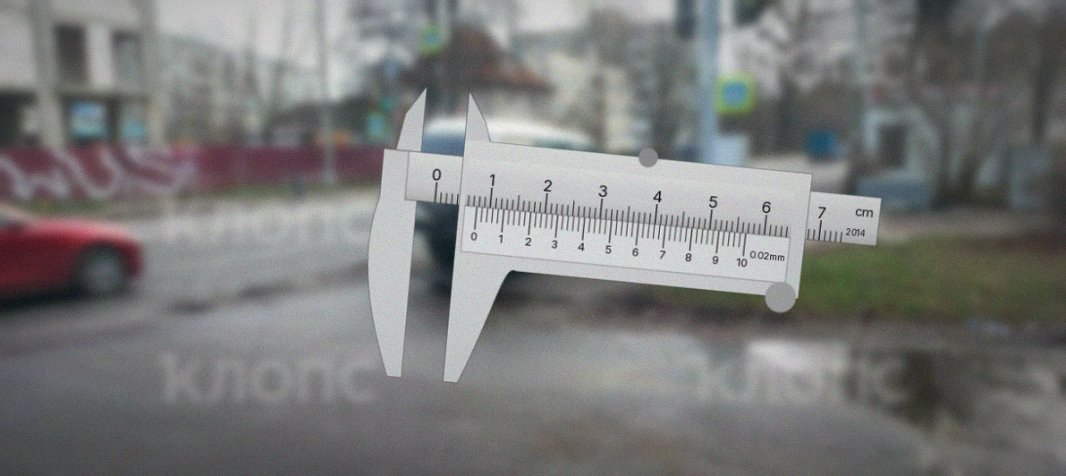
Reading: 7.6 mm
